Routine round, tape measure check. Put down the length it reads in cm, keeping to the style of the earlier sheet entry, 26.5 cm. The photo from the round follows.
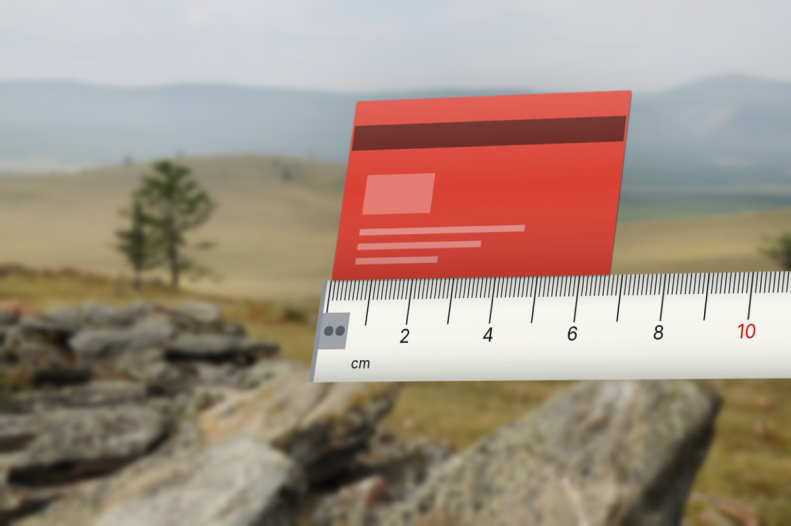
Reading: 6.7 cm
